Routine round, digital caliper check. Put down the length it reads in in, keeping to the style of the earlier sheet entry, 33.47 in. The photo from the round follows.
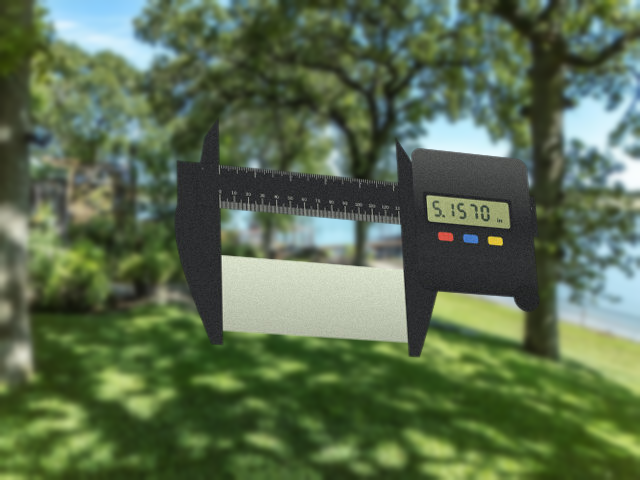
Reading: 5.1570 in
